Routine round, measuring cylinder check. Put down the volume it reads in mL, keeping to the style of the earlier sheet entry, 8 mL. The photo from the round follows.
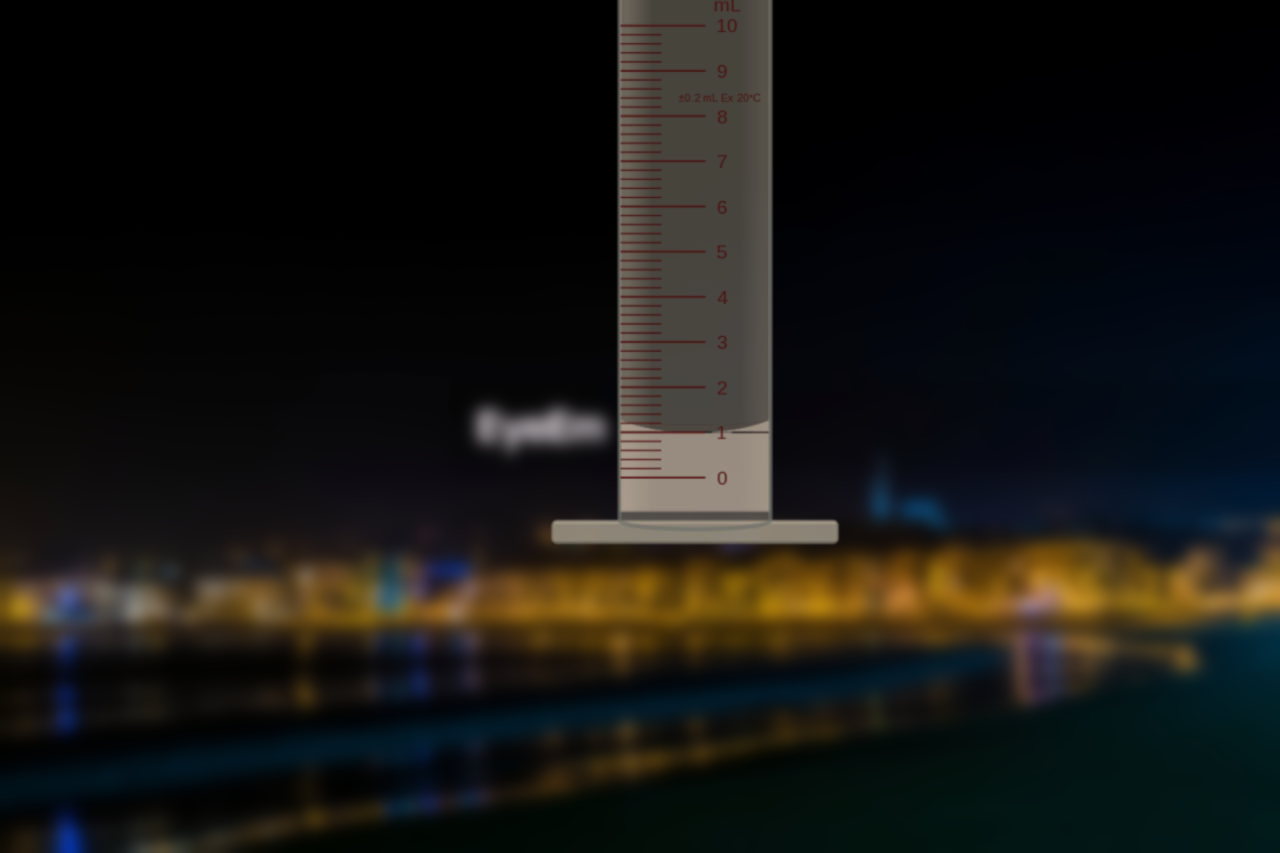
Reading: 1 mL
